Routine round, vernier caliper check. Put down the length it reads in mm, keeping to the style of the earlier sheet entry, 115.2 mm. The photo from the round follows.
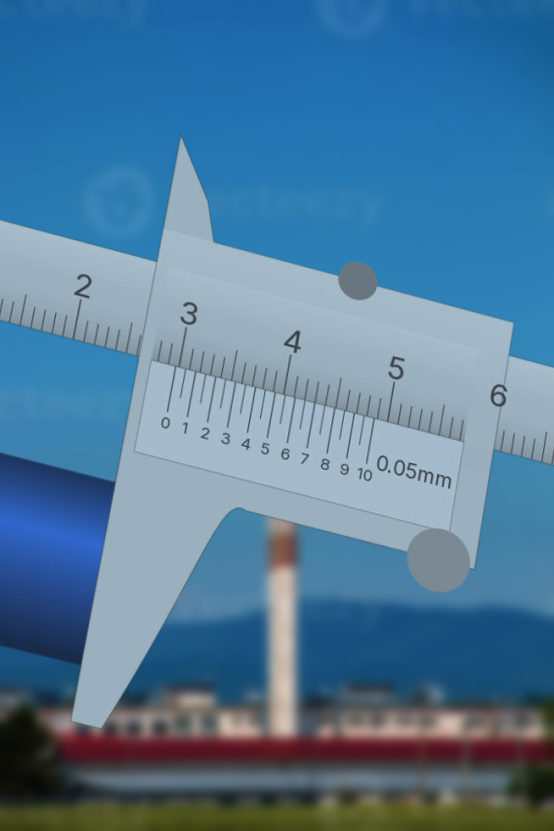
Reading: 29.7 mm
